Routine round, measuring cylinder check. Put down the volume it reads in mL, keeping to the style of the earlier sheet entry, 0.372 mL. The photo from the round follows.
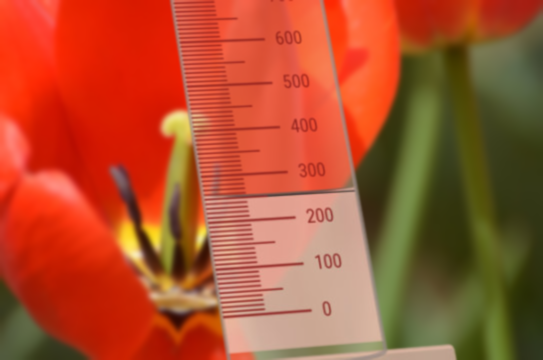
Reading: 250 mL
